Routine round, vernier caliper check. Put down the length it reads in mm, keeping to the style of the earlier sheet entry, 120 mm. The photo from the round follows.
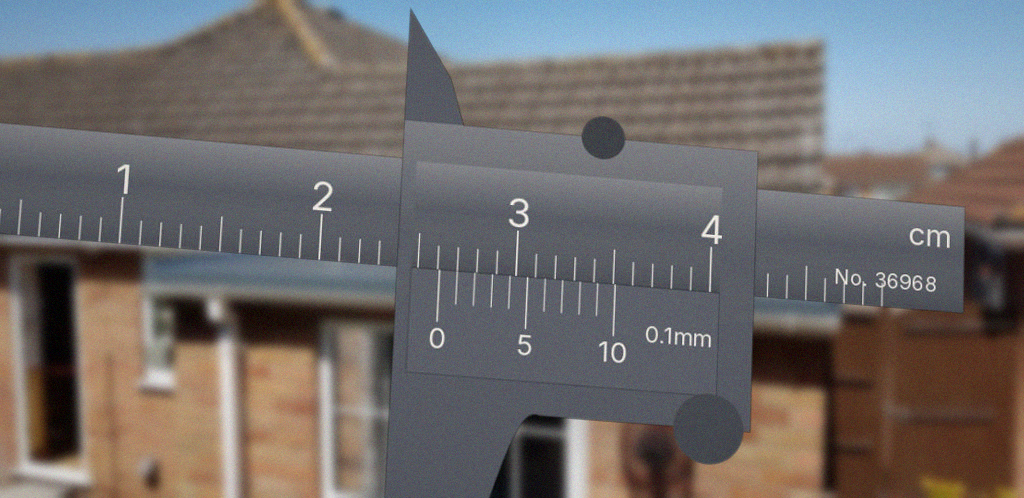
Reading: 26.1 mm
